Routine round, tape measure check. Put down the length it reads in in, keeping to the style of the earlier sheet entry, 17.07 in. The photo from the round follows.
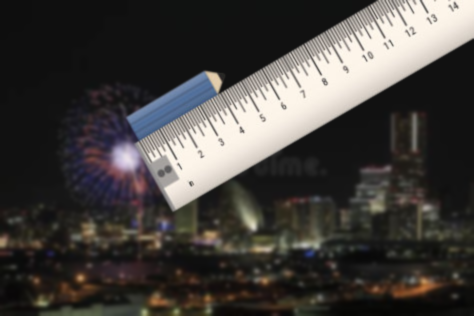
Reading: 4.5 in
